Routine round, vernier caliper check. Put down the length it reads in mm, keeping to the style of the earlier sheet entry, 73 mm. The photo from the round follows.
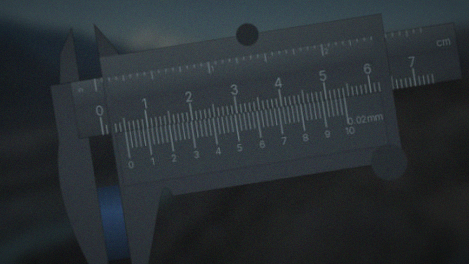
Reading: 5.0 mm
